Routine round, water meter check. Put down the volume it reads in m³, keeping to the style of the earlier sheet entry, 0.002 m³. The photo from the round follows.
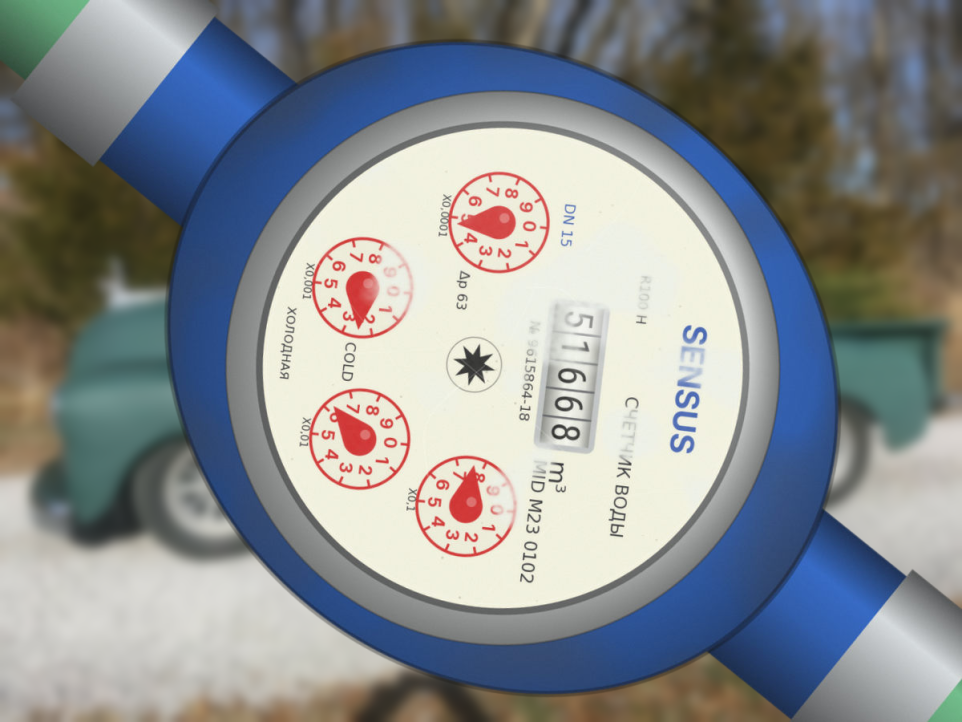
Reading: 51668.7624 m³
